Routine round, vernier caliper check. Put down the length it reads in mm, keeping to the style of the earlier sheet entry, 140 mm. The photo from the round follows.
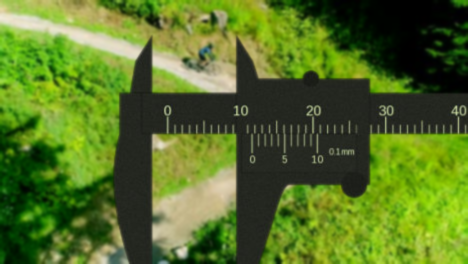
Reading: 11.6 mm
